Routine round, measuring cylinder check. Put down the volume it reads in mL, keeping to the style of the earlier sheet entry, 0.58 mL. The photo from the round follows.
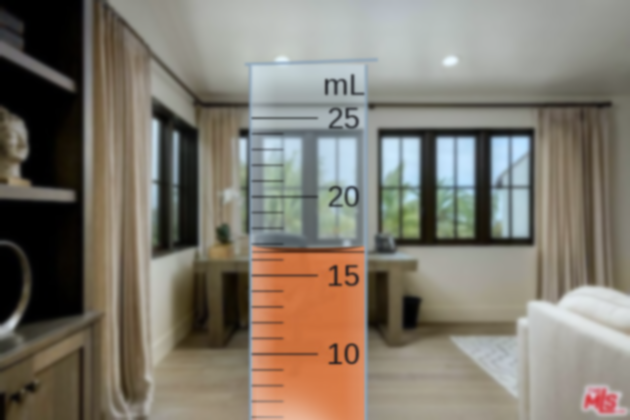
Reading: 16.5 mL
